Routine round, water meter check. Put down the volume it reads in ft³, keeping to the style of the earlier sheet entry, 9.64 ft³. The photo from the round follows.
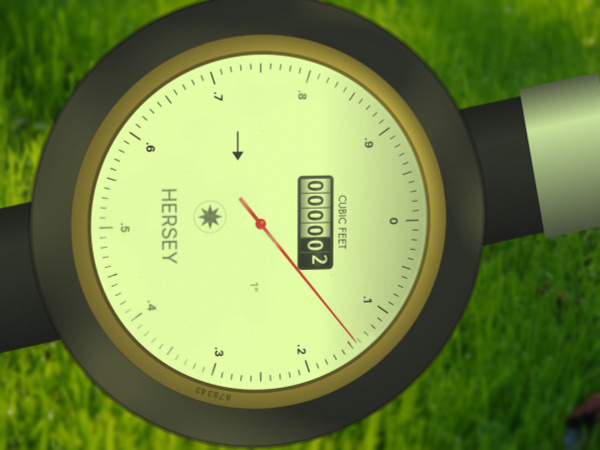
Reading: 2.14 ft³
